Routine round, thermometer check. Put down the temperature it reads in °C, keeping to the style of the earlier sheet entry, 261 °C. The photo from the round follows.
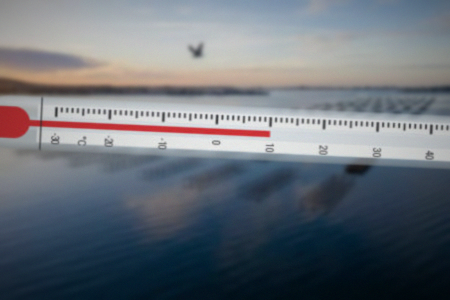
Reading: 10 °C
